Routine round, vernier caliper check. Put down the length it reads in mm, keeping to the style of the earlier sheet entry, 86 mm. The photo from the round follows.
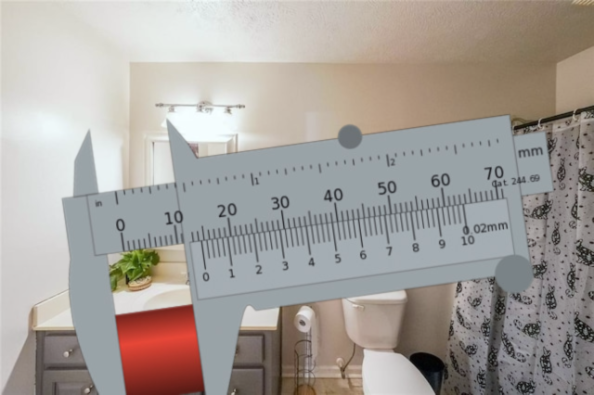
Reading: 14.5 mm
